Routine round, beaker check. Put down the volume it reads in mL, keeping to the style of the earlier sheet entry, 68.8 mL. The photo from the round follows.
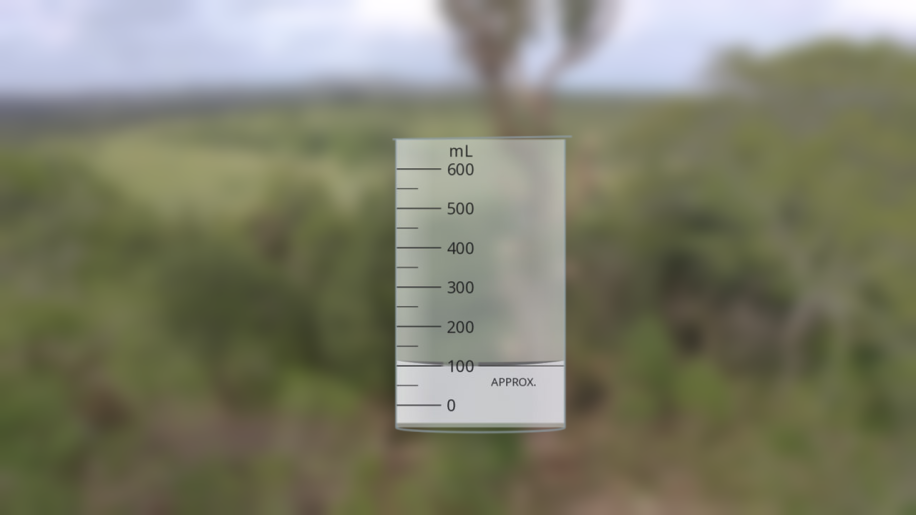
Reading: 100 mL
